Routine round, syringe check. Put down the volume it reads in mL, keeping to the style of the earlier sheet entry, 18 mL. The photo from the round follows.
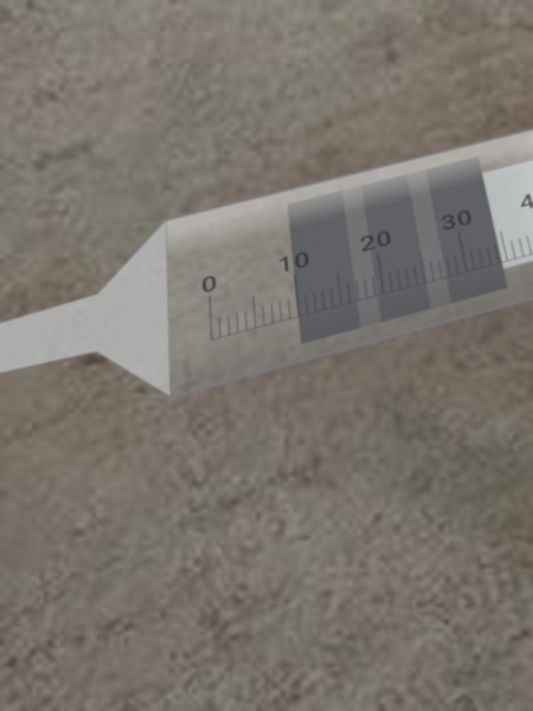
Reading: 10 mL
